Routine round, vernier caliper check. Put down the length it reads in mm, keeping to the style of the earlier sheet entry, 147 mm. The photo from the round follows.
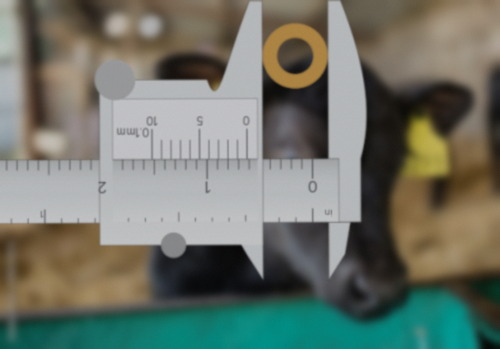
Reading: 6.2 mm
